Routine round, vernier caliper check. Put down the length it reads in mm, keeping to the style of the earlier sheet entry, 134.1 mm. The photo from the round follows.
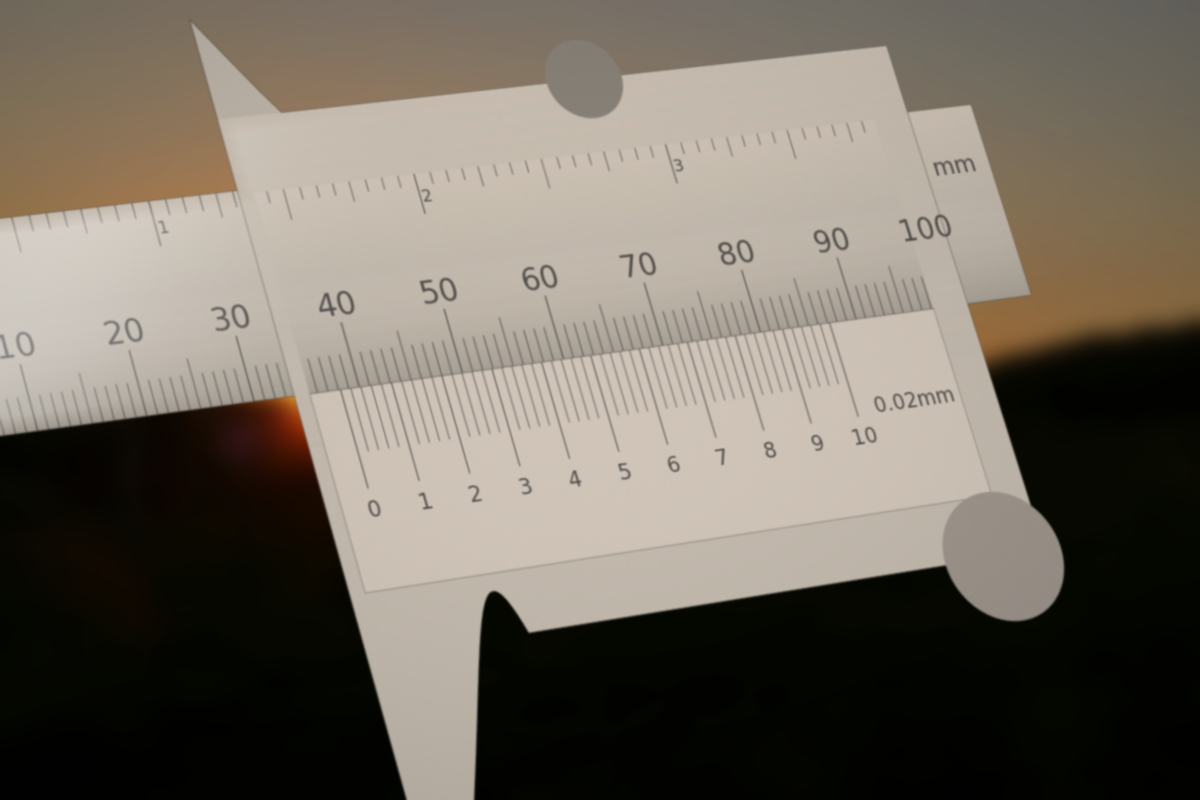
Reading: 38.2 mm
